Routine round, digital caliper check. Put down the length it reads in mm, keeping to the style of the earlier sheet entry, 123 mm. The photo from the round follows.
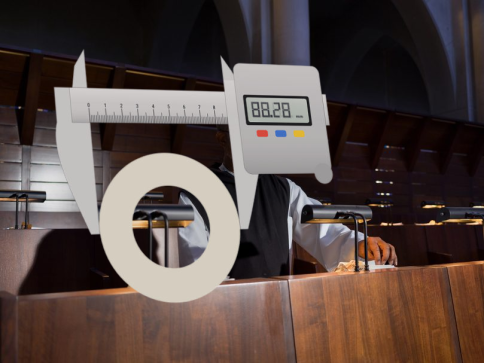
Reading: 88.28 mm
